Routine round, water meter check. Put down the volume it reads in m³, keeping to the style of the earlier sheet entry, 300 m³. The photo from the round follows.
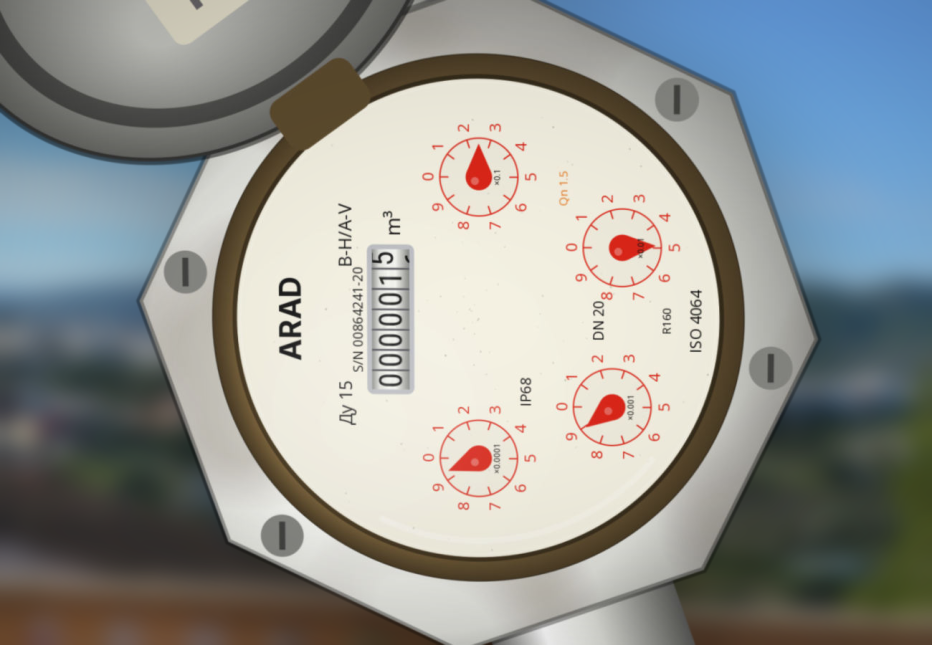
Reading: 15.2489 m³
